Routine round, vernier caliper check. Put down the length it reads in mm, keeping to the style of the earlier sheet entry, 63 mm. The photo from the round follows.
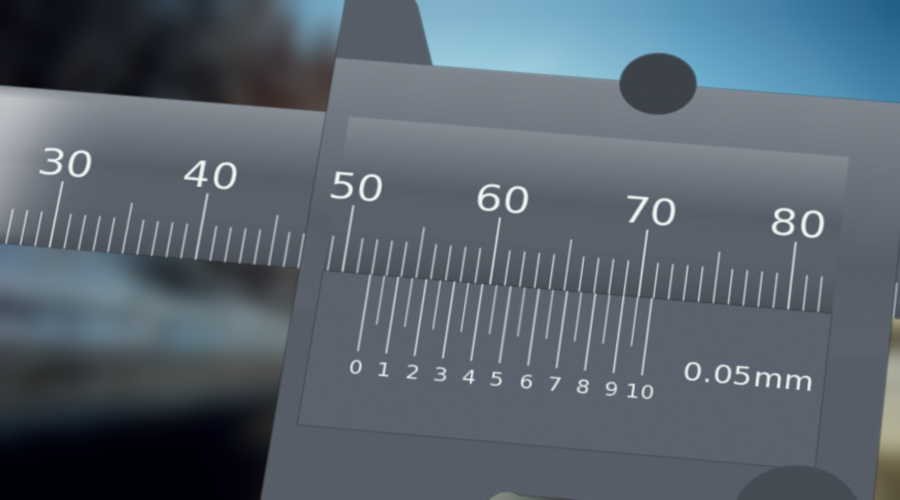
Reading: 51.9 mm
